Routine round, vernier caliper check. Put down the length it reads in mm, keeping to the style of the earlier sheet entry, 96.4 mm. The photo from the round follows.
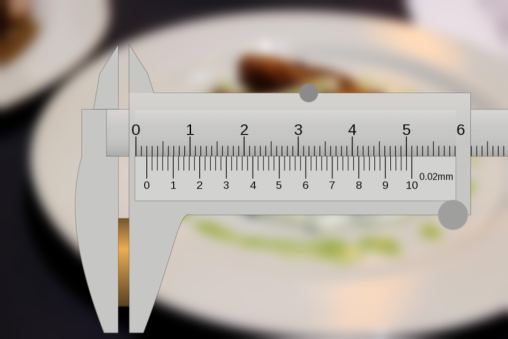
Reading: 2.0 mm
